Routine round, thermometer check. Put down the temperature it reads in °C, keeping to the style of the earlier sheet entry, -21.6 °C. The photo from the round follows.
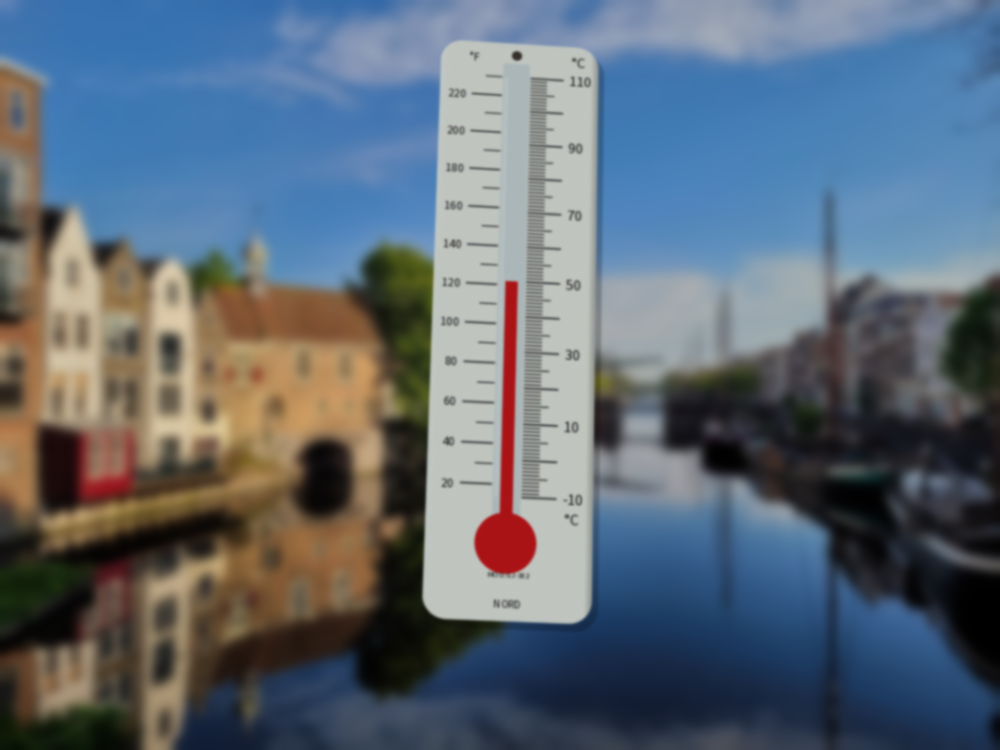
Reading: 50 °C
